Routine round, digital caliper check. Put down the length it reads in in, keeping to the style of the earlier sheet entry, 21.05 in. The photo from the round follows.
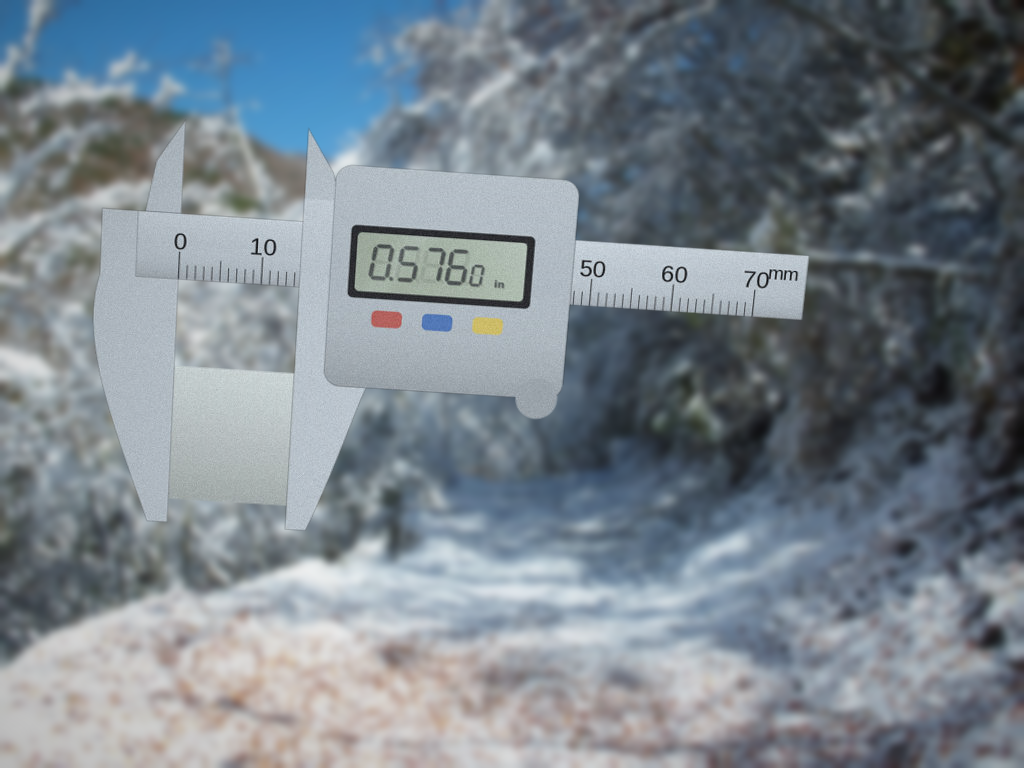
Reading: 0.5760 in
